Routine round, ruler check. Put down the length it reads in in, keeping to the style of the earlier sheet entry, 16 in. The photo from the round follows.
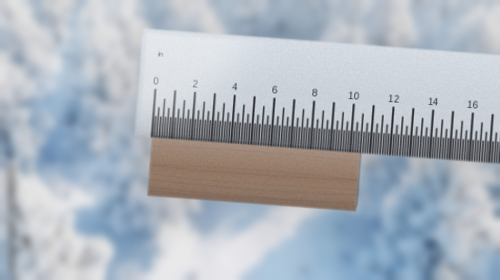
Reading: 10.5 in
